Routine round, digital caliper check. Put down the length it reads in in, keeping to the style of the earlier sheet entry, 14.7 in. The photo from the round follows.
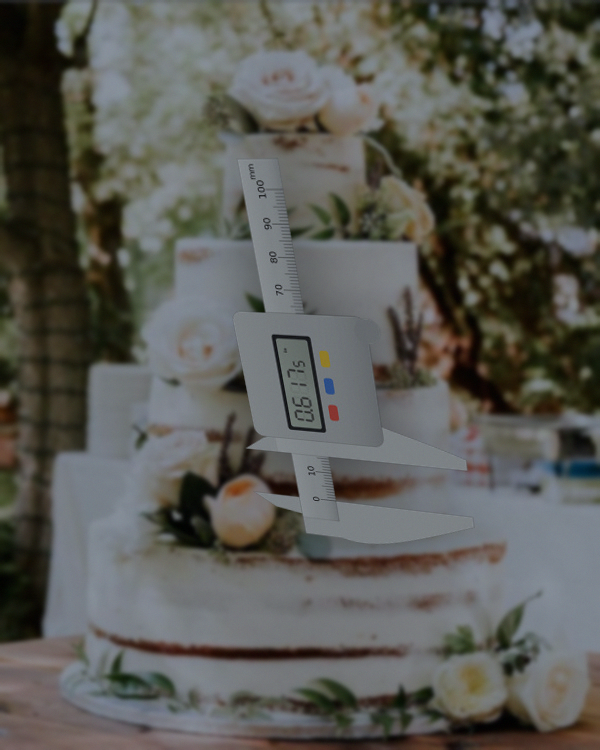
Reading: 0.6175 in
